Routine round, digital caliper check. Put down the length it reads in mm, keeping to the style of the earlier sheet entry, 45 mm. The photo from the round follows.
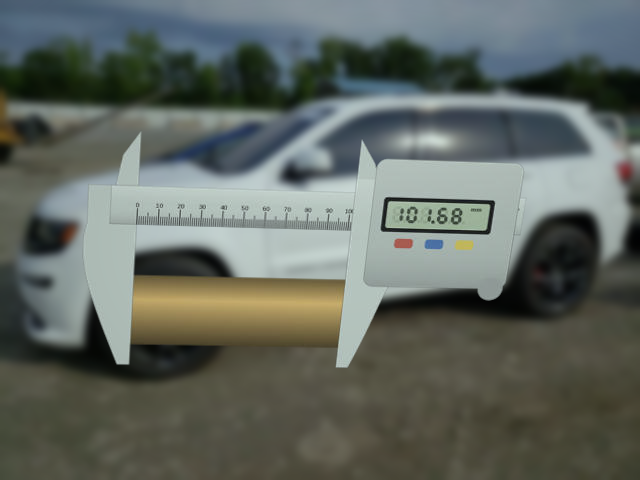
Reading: 101.68 mm
